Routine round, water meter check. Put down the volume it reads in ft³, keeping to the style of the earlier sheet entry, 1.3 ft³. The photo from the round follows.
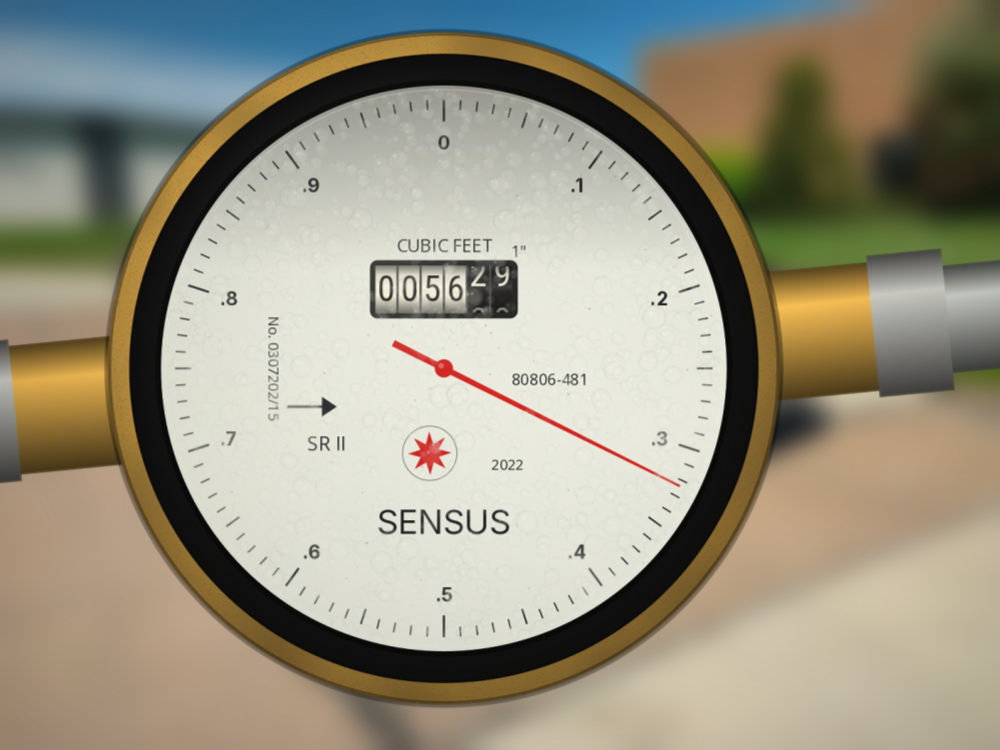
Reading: 5629.32 ft³
